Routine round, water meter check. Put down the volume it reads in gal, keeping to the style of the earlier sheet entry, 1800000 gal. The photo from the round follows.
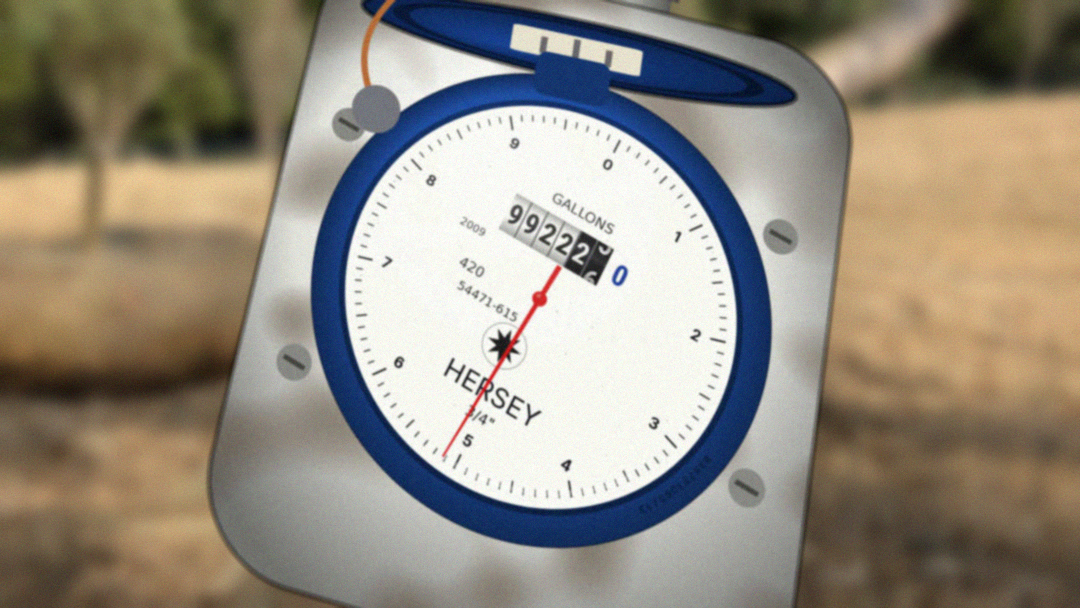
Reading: 9922255.1 gal
